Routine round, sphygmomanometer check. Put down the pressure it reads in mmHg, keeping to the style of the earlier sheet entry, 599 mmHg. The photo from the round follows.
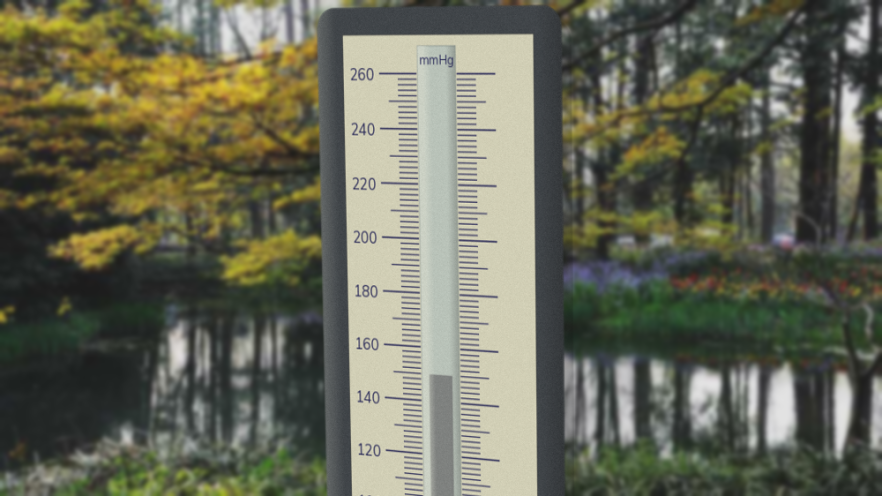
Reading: 150 mmHg
